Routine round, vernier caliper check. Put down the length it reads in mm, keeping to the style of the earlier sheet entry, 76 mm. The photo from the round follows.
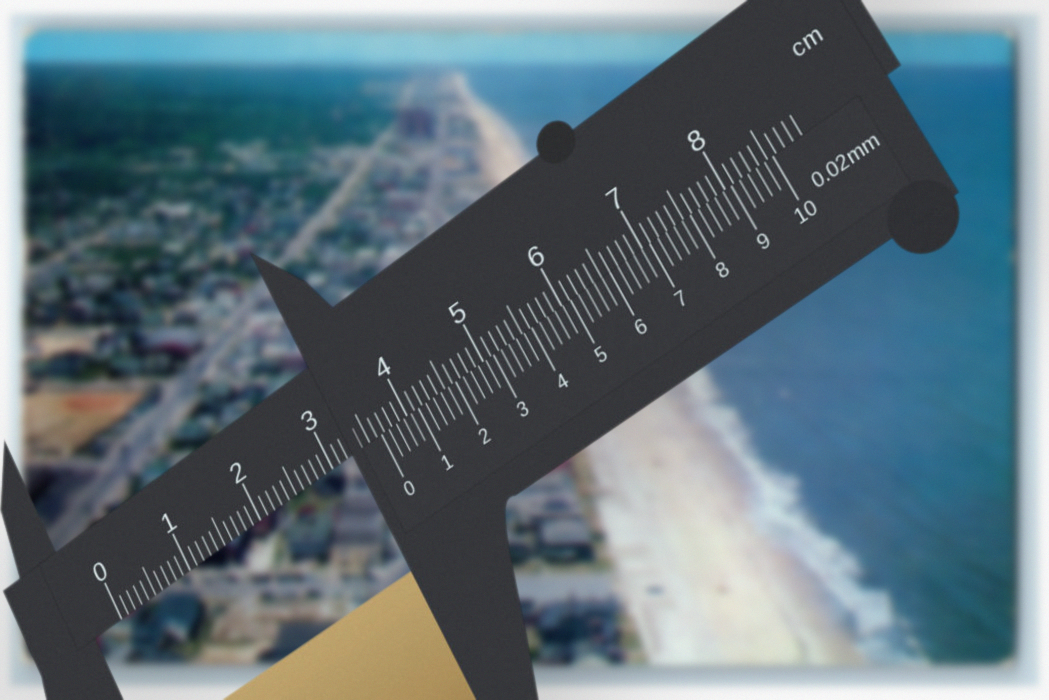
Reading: 36.6 mm
